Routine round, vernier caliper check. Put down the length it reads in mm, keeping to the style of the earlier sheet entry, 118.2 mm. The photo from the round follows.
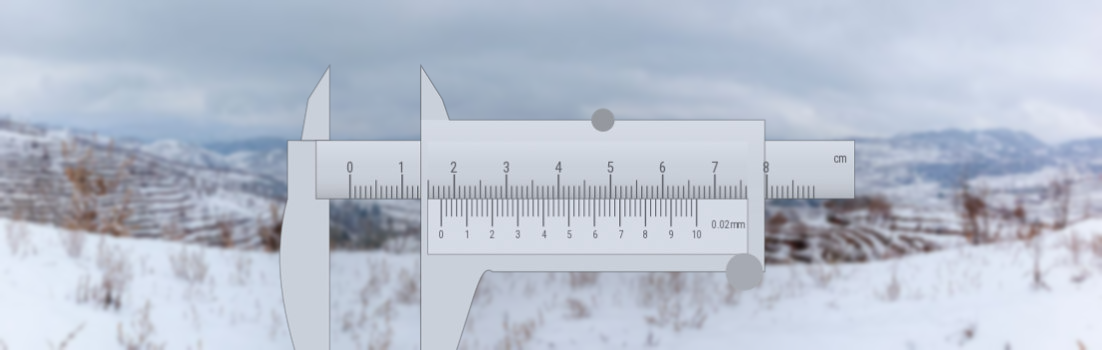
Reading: 17.5 mm
